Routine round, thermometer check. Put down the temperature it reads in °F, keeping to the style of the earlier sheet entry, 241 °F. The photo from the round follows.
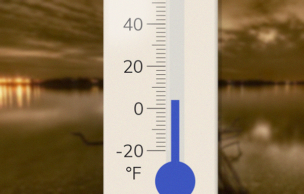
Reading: 4 °F
